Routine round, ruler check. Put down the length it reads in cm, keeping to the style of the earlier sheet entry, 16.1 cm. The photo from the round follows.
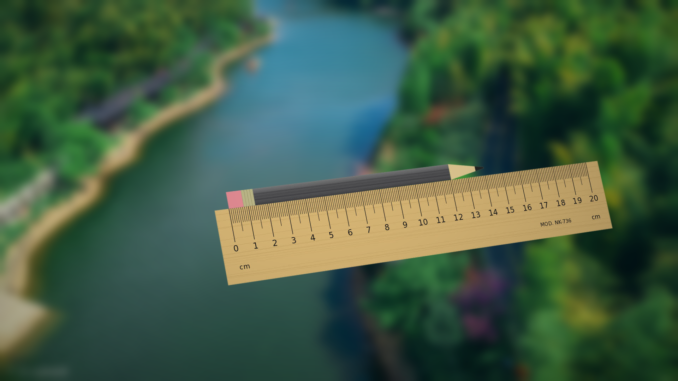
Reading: 14 cm
